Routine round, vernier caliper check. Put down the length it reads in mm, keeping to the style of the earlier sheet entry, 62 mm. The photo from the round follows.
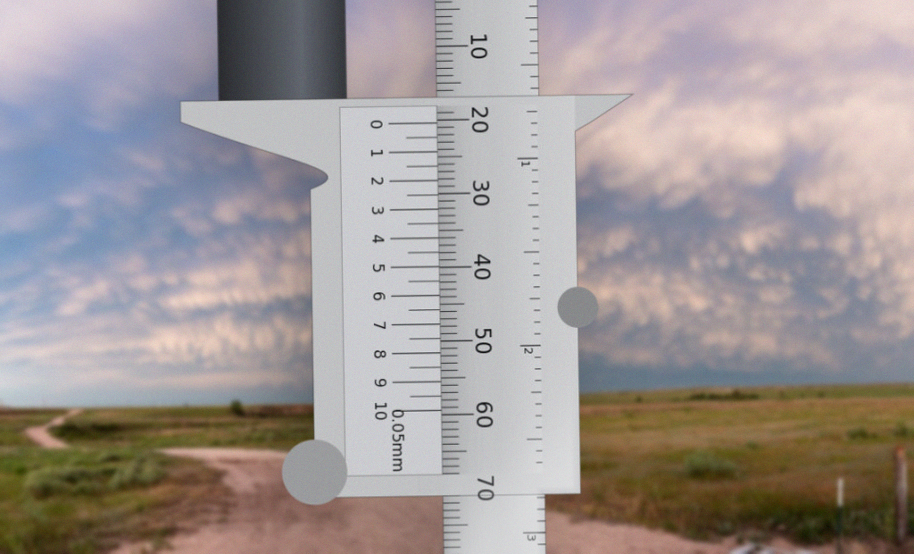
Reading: 20.4 mm
